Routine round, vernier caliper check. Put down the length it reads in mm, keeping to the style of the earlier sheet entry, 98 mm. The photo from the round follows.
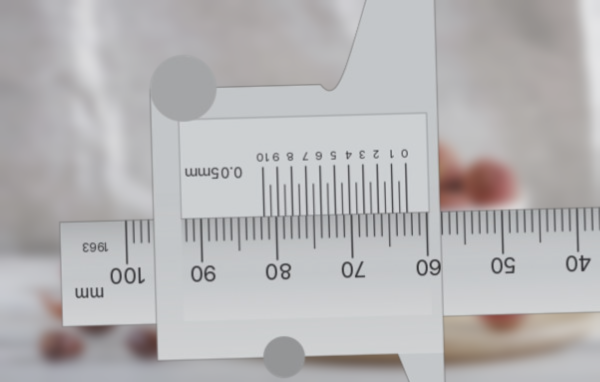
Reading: 62.6 mm
